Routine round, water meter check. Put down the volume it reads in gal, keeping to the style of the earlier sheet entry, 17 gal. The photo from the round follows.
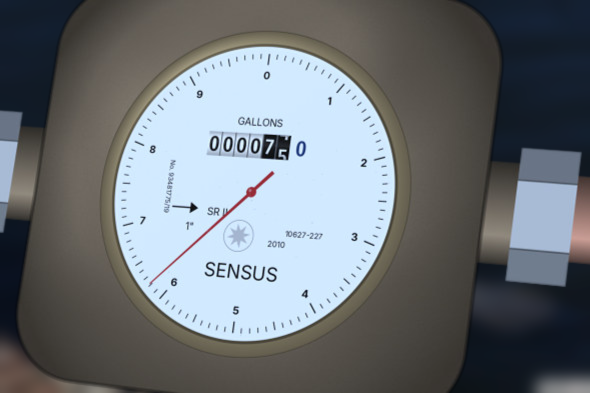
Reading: 746.2 gal
